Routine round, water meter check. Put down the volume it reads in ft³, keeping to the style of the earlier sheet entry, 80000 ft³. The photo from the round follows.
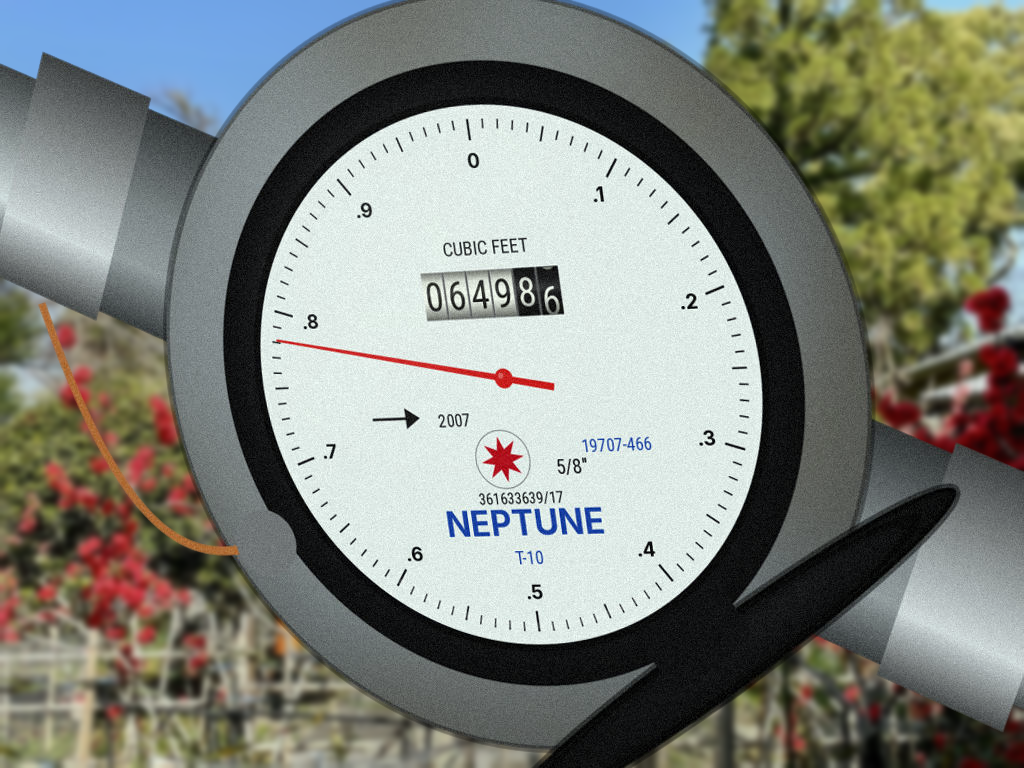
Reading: 64985.78 ft³
